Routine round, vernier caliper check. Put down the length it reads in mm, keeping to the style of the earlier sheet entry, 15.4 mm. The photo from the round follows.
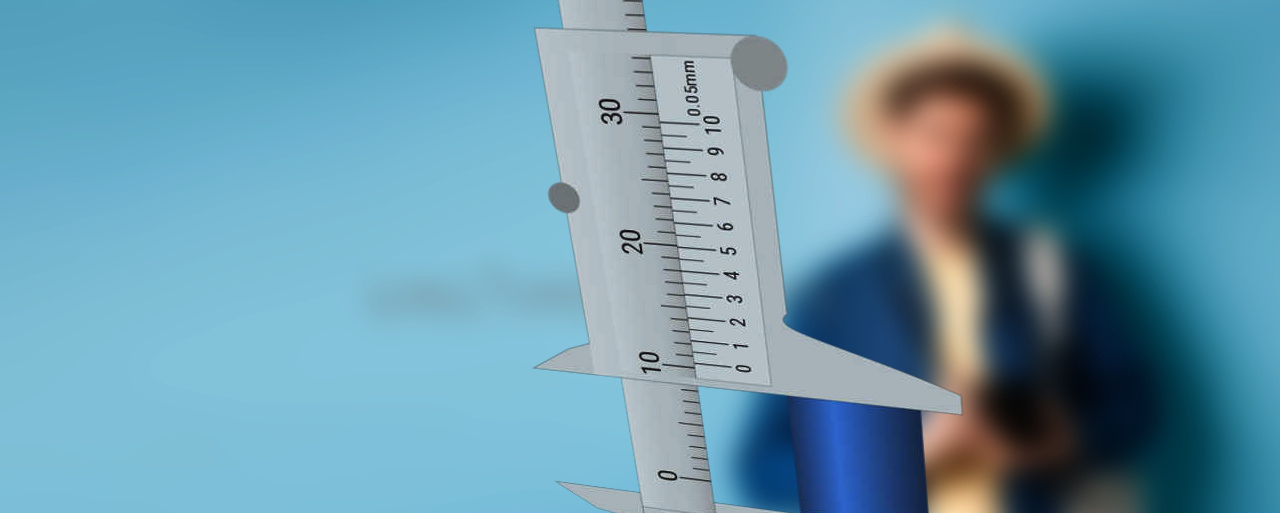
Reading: 10.4 mm
